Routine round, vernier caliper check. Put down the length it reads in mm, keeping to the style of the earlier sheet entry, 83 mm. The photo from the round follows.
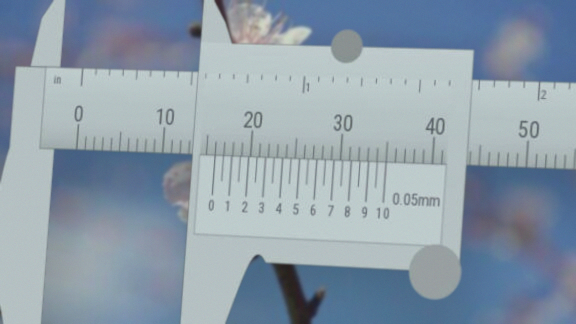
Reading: 16.0 mm
